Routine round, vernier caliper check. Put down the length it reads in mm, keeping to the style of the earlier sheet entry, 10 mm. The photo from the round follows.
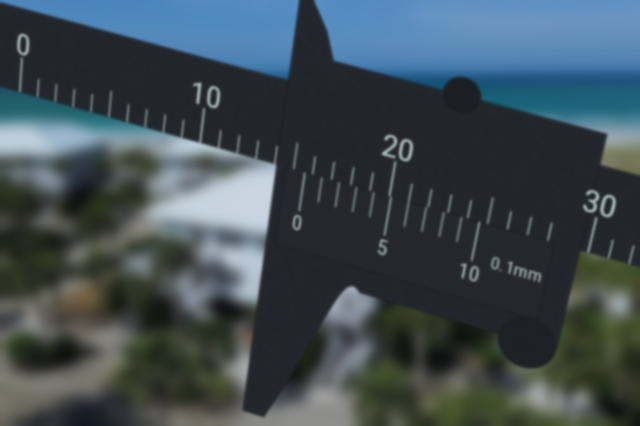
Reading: 15.6 mm
